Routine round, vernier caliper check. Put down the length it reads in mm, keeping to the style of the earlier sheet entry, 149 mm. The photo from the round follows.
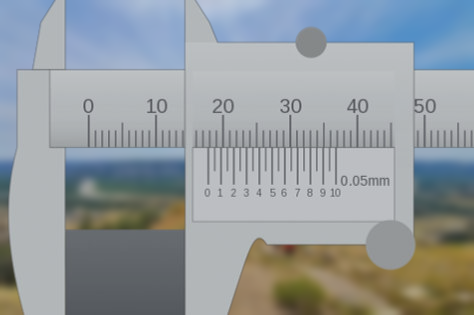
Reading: 17.8 mm
